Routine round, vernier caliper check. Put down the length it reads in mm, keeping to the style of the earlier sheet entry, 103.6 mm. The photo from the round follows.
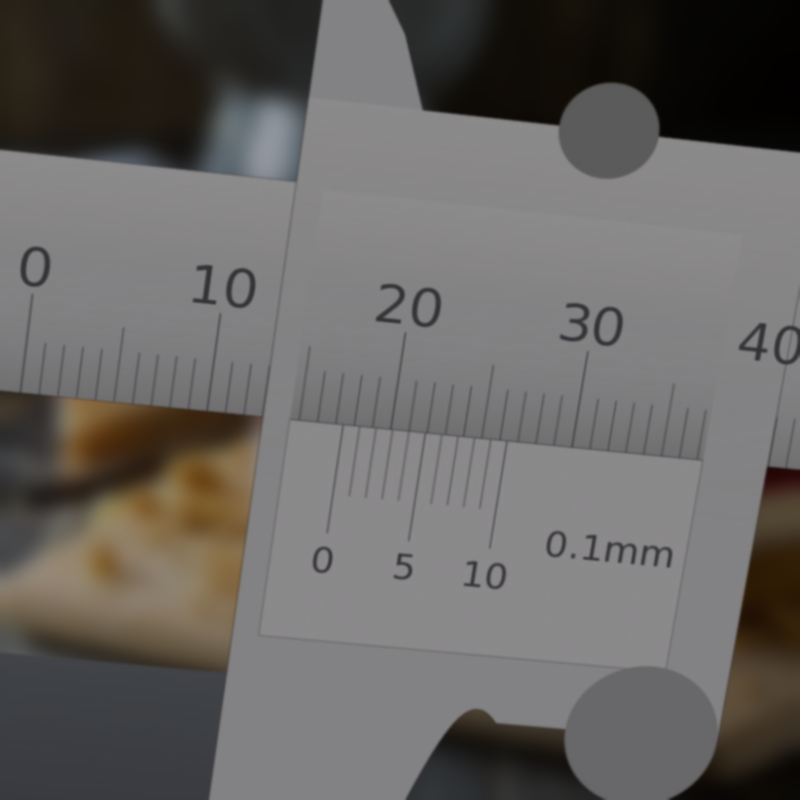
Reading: 17.4 mm
